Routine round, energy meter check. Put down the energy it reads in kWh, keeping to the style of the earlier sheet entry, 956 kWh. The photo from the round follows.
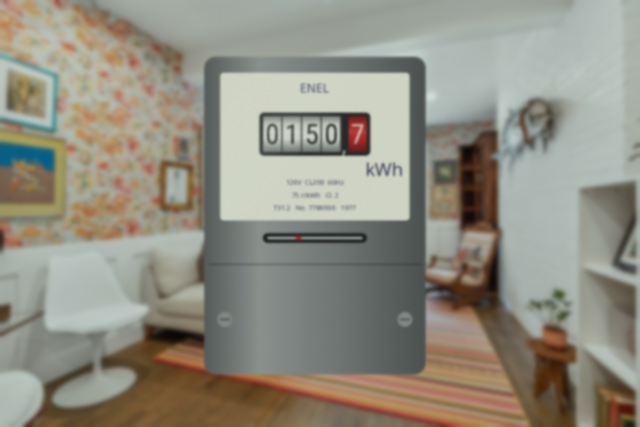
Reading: 150.7 kWh
